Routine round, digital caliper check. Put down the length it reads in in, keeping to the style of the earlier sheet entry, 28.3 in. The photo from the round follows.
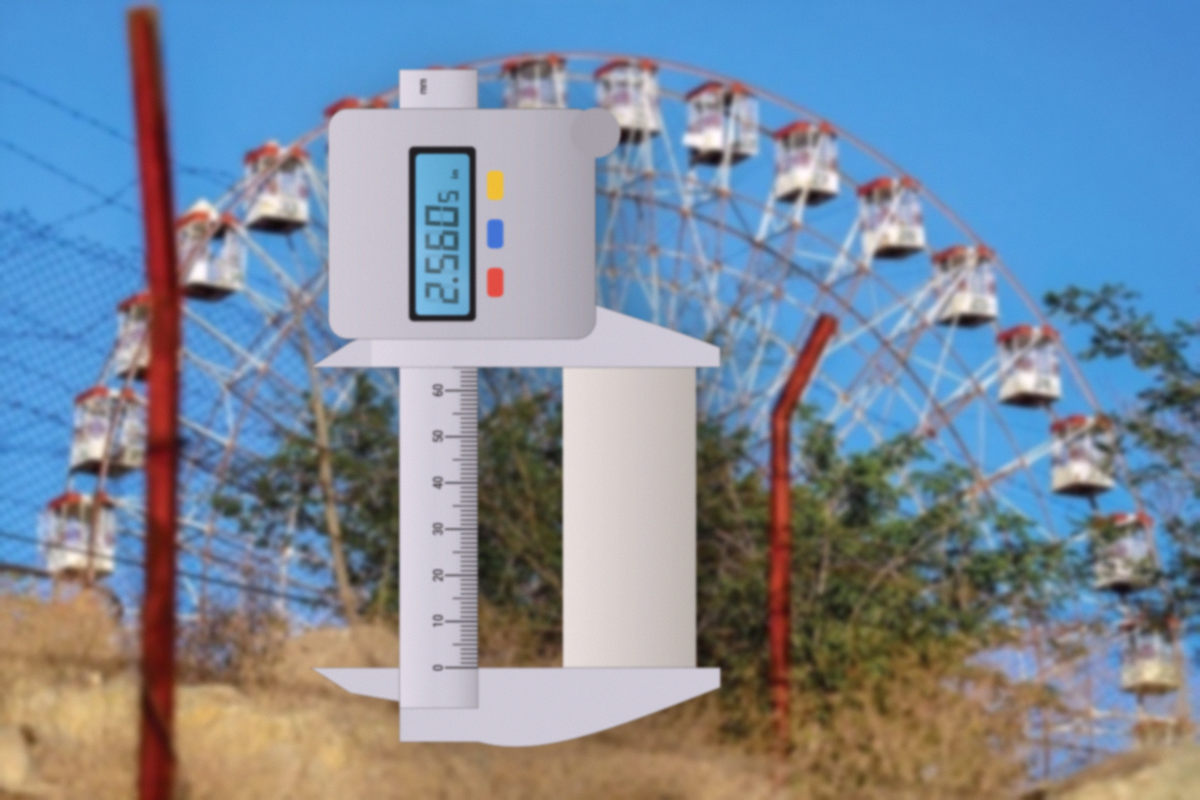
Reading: 2.5605 in
